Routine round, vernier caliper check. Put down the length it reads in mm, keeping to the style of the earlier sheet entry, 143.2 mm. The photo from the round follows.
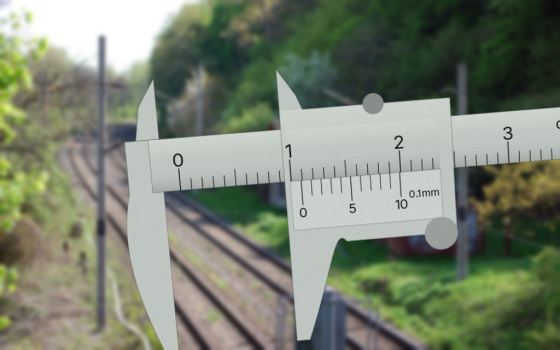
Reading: 10.9 mm
